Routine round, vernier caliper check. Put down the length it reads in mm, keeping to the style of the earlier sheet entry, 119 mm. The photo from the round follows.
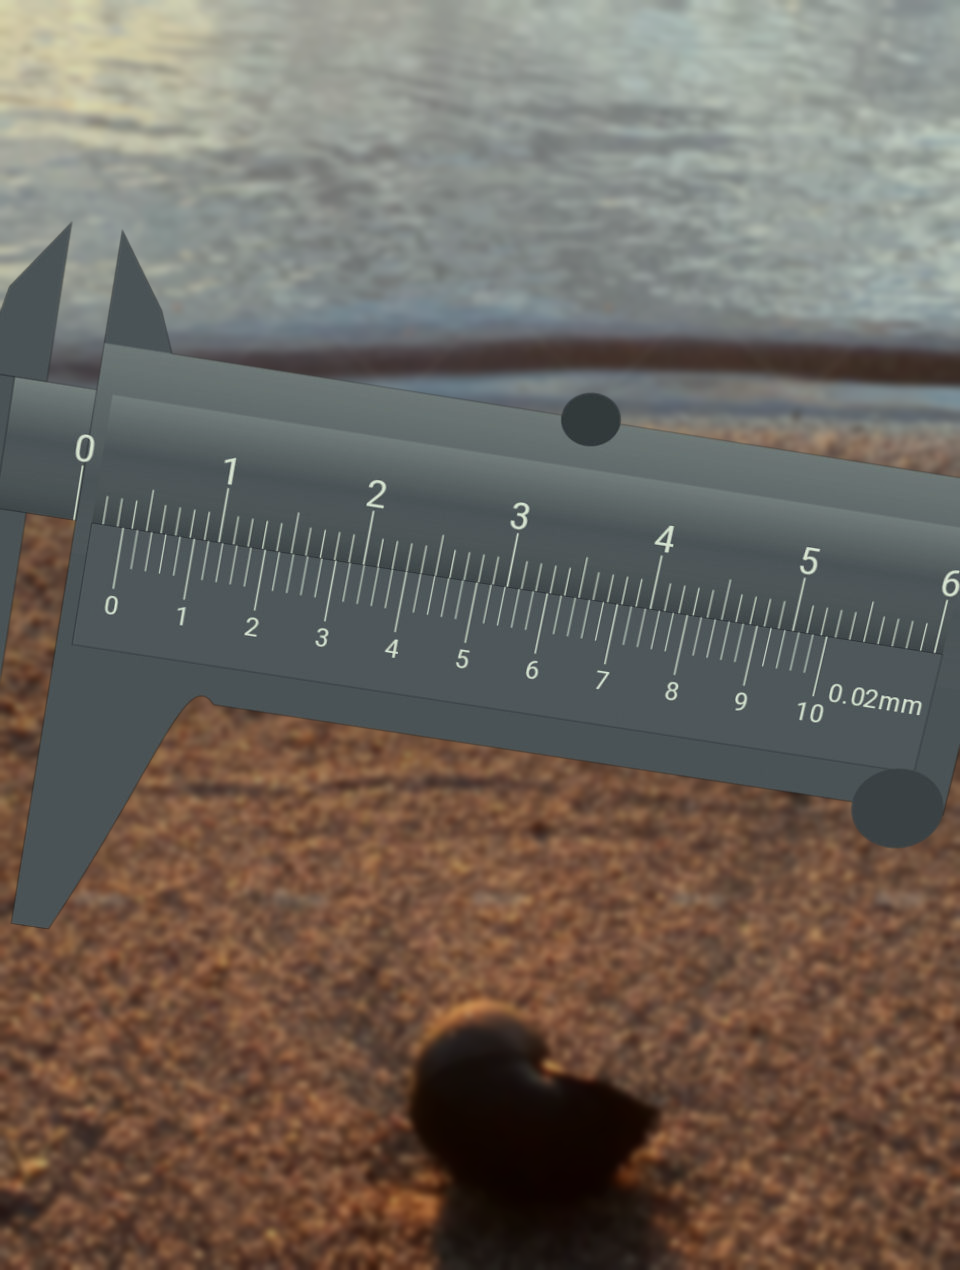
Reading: 3.4 mm
